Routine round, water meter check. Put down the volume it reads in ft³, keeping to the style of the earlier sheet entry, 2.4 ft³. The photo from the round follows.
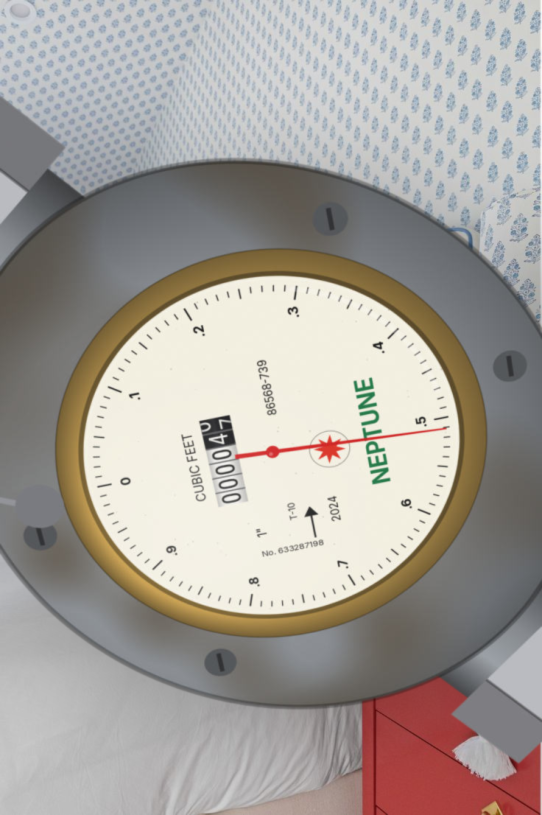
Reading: 46.51 ft³
